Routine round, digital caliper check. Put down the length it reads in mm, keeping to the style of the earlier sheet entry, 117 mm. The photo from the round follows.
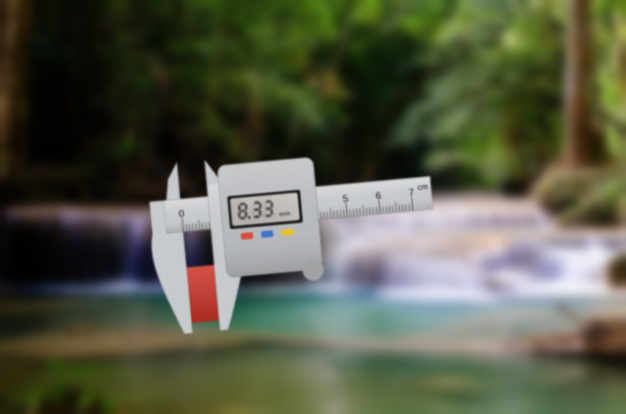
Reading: 8.33 mm
